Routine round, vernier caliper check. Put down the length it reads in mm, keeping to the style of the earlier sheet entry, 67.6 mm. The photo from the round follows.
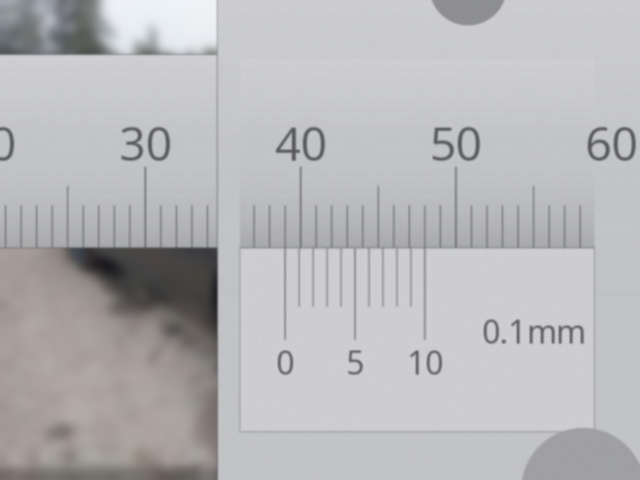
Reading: 39.0 mm
